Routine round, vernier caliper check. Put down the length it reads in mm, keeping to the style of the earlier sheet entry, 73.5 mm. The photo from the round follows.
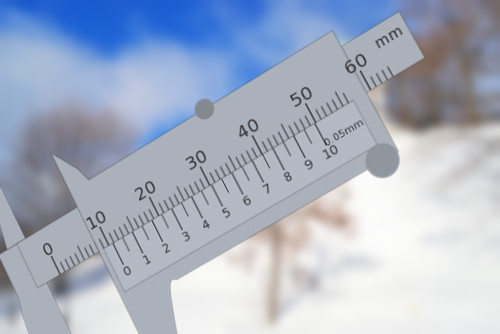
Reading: 10.8 mm
